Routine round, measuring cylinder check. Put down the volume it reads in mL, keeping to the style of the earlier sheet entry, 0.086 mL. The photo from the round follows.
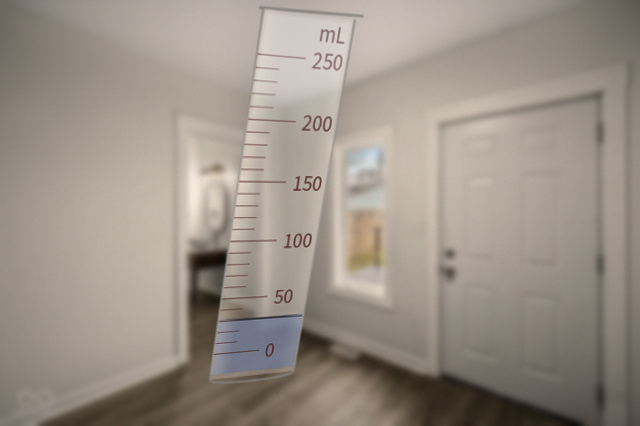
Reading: 30 mL
